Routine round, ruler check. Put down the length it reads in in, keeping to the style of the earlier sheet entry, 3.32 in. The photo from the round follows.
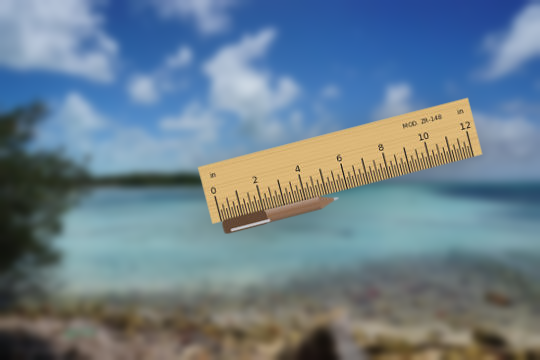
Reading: 5.5 in
